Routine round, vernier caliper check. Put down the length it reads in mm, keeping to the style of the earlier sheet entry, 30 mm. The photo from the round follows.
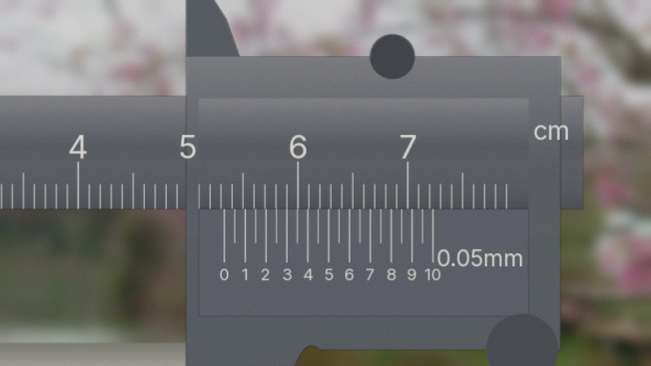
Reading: 53.3 mm
